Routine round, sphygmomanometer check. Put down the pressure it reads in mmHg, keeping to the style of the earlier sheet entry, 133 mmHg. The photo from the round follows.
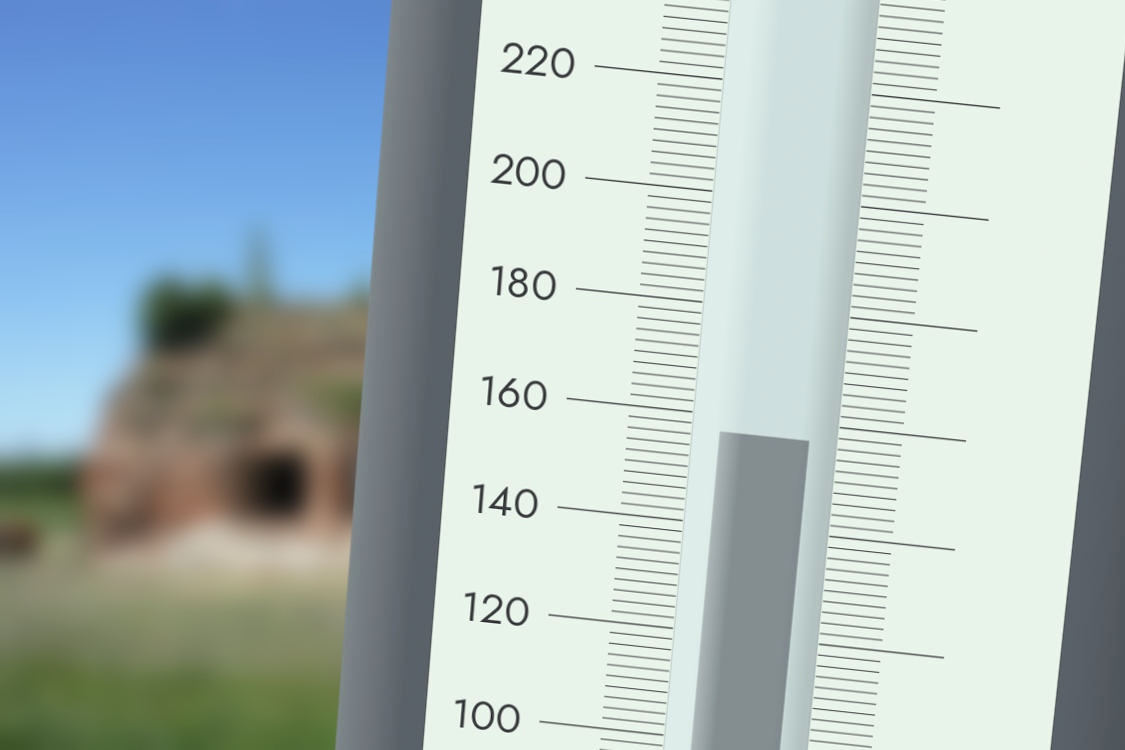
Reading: 157 mmHg
